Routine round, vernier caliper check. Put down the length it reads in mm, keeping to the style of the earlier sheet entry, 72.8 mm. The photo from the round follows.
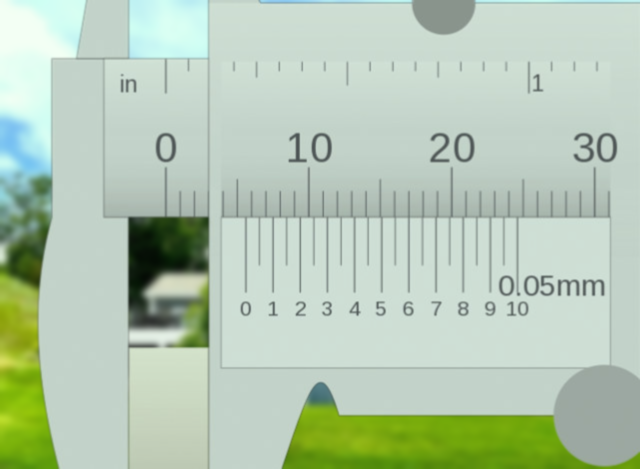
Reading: 5.6 mm
